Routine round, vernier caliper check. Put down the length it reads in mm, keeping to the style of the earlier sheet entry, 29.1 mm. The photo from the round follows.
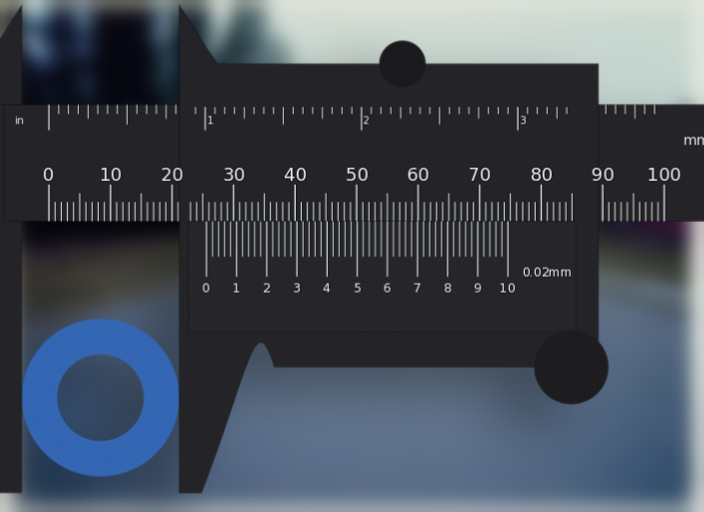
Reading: 25.6 mm
